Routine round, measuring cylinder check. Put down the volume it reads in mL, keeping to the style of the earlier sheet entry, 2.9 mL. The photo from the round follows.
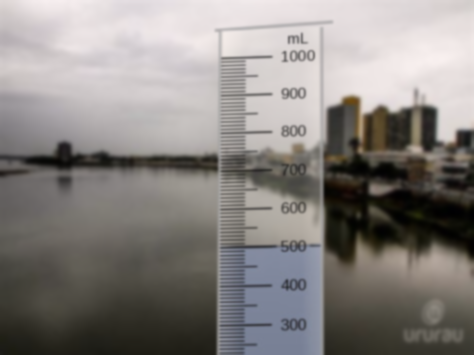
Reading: 500 mL
